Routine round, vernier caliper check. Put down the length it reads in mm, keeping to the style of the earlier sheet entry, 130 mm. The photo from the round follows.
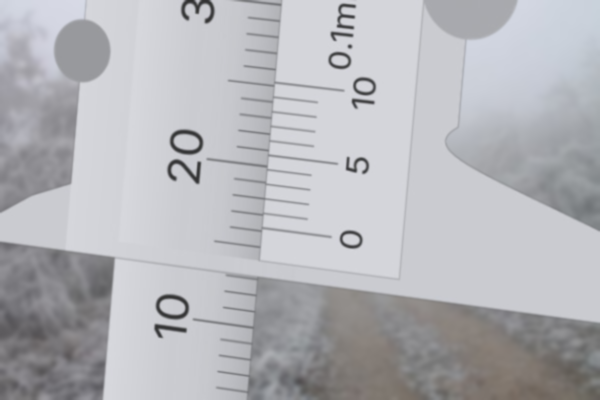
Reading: 16.2 mm
